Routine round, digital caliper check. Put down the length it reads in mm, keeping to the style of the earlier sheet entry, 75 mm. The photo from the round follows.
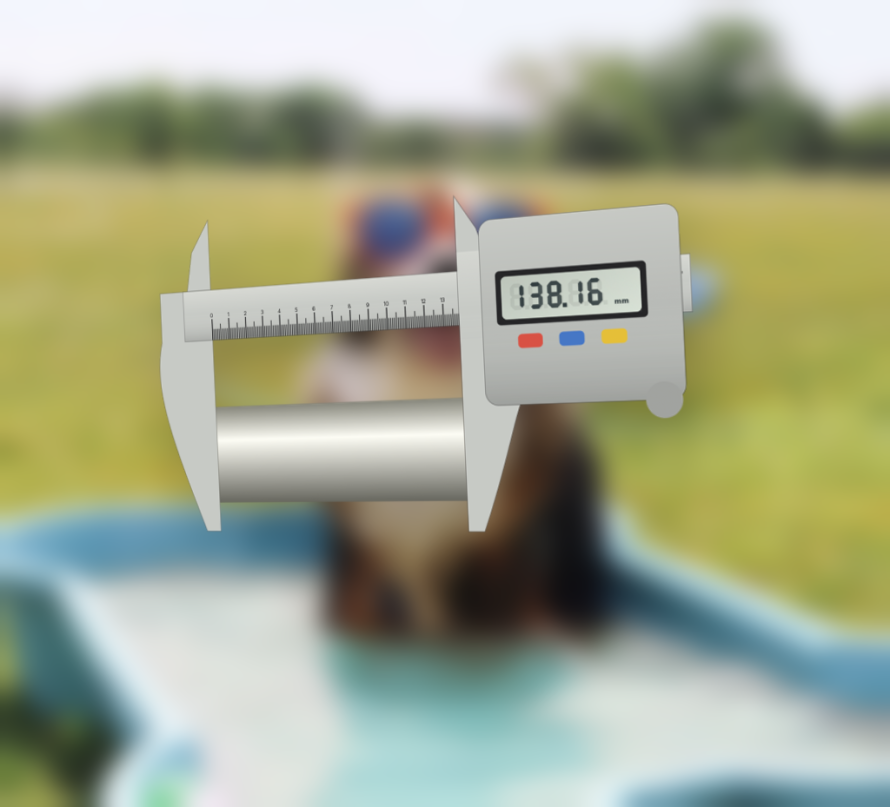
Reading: 138.16 mm
